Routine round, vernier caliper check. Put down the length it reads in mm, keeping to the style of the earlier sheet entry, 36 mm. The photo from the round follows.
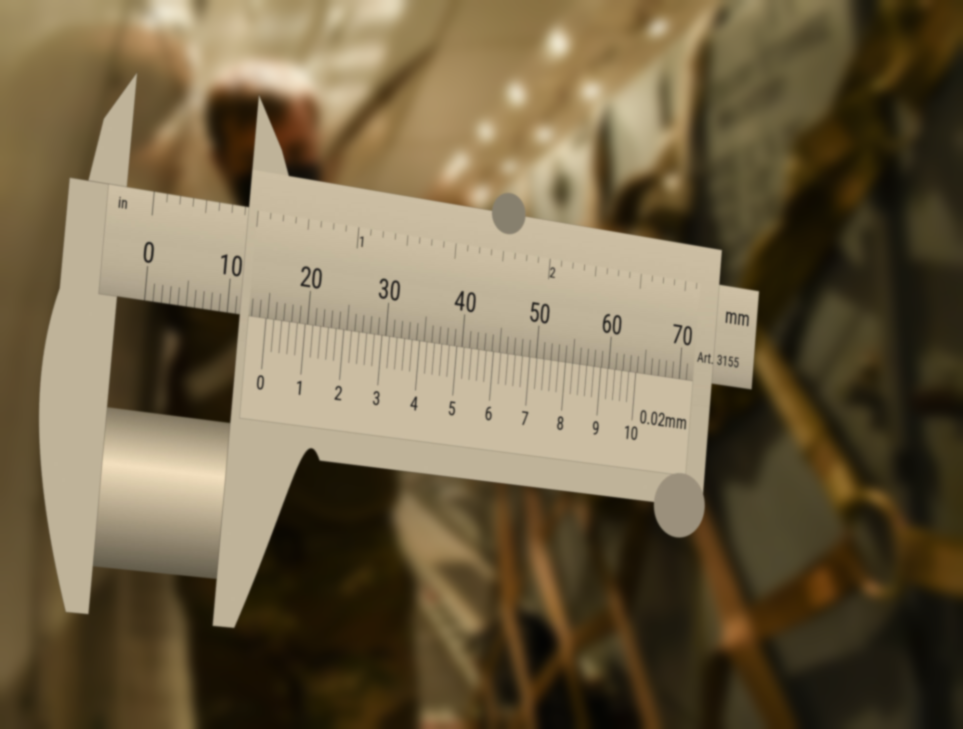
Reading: 14.8 mm
